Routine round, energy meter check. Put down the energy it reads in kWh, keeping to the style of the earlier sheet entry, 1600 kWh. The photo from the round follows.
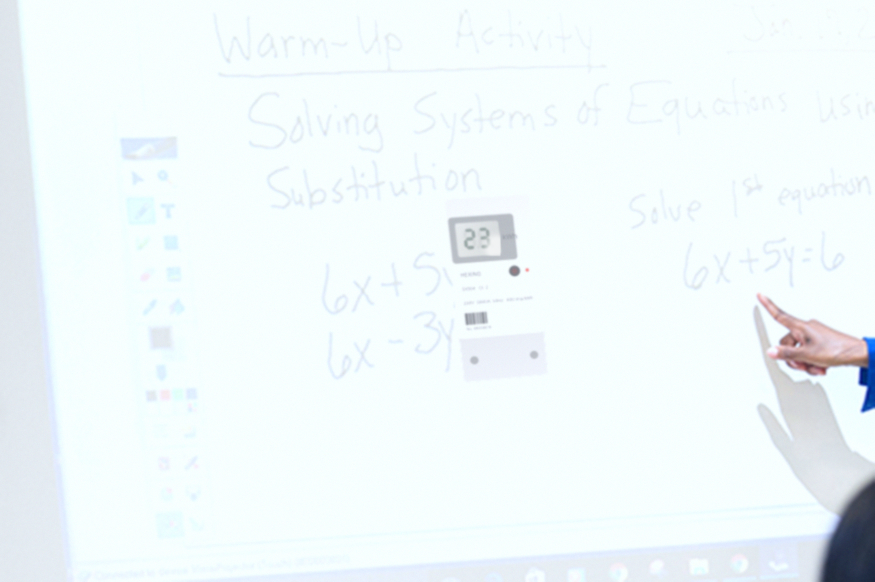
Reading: 23 kWh
